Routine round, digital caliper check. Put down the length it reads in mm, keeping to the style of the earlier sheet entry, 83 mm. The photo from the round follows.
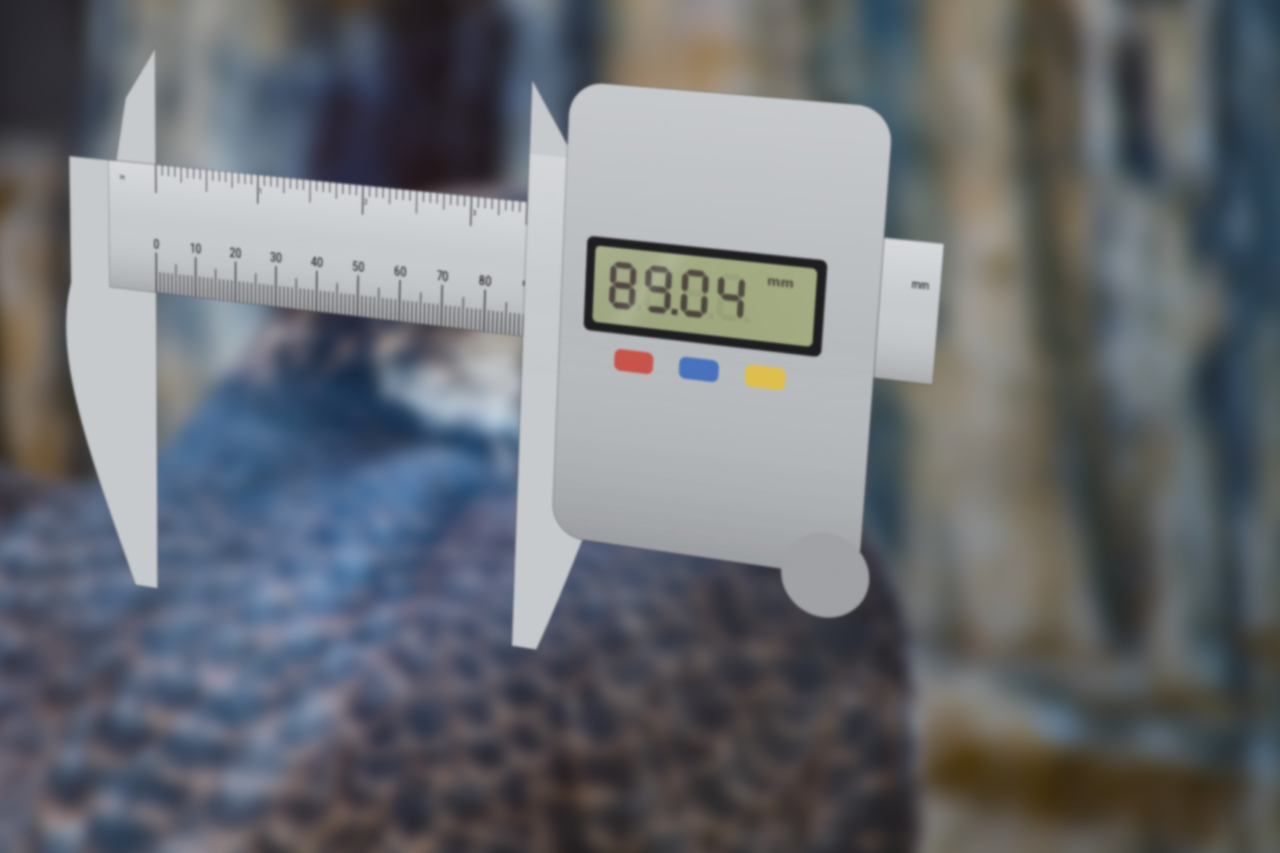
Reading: 89.04 mm
